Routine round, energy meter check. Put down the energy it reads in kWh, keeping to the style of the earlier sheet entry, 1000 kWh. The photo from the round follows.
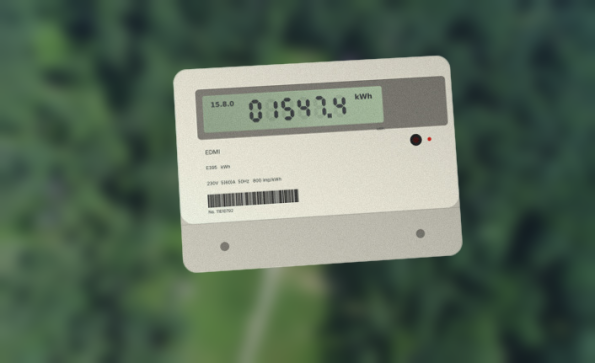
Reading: 1547.4 kWh
